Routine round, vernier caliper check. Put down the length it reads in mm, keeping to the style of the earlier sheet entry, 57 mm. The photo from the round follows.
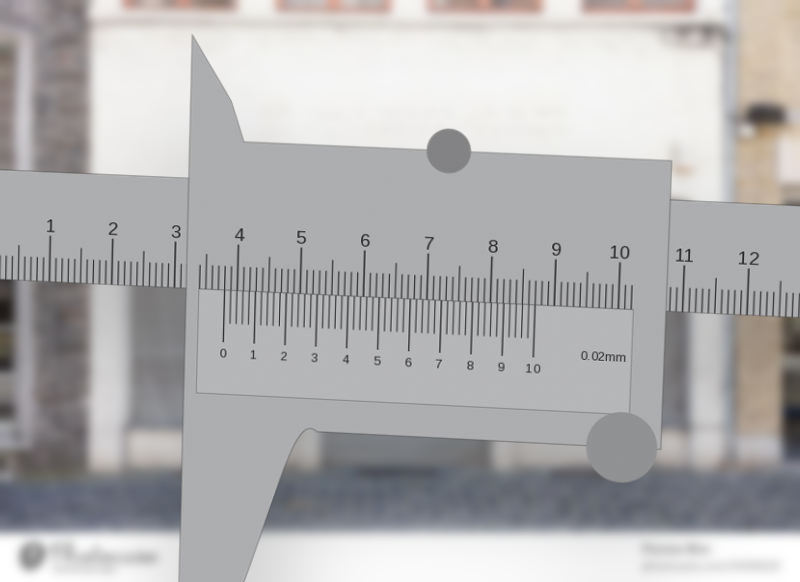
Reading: 38.0 mm
